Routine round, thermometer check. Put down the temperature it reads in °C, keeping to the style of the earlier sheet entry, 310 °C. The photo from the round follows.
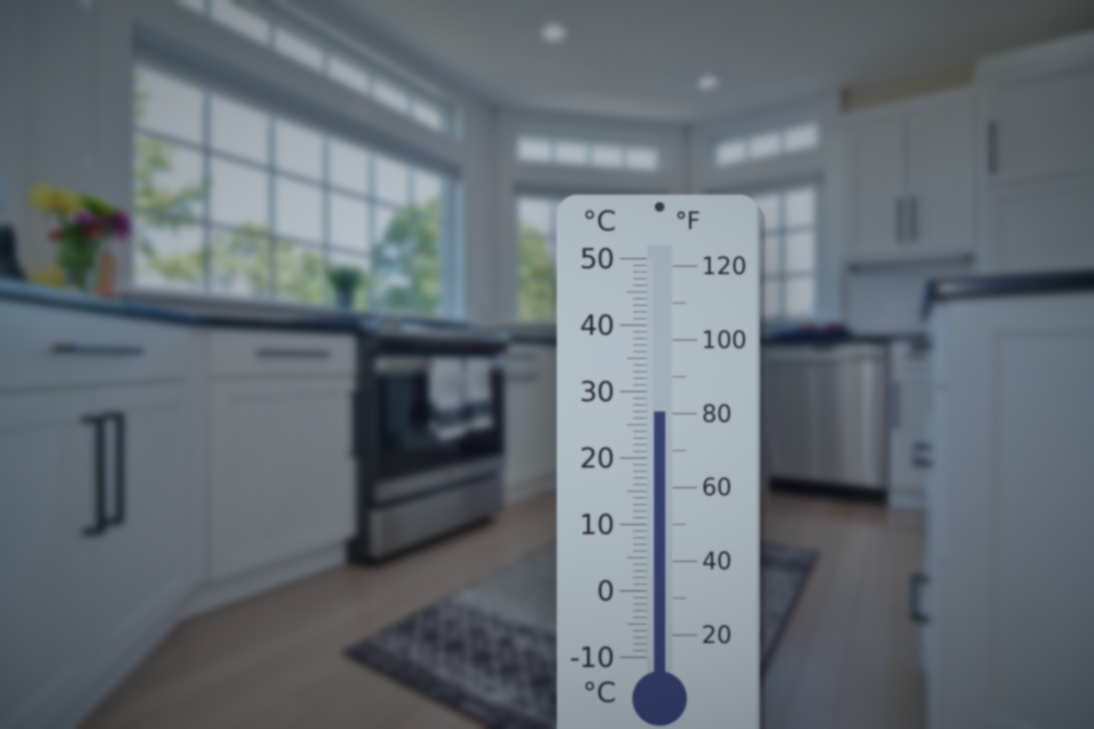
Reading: 27 °C
